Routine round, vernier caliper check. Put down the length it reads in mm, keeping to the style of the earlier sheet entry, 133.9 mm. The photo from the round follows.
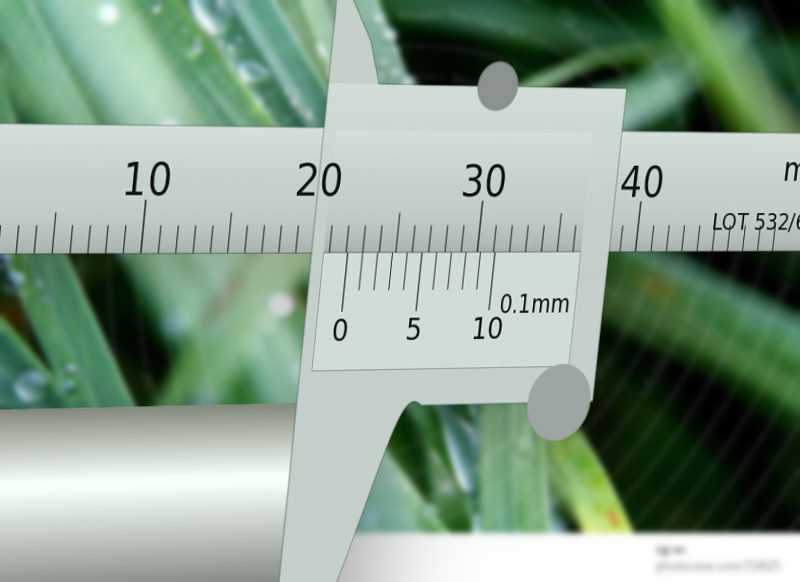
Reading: 22.1 mm
